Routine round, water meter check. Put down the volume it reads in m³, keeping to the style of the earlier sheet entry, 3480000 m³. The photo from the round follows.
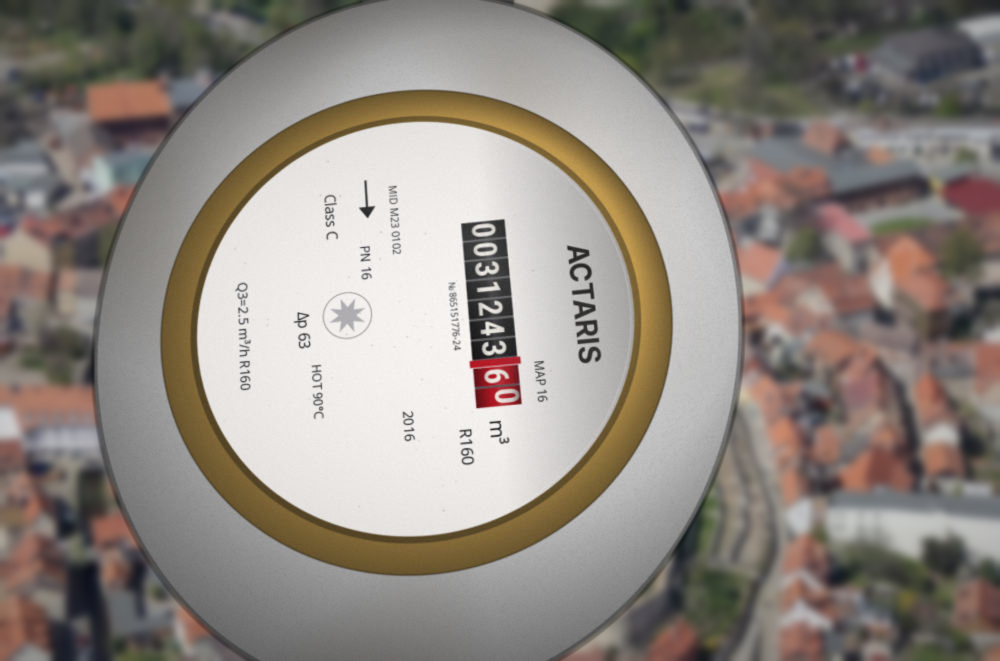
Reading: 31243.60 m³
